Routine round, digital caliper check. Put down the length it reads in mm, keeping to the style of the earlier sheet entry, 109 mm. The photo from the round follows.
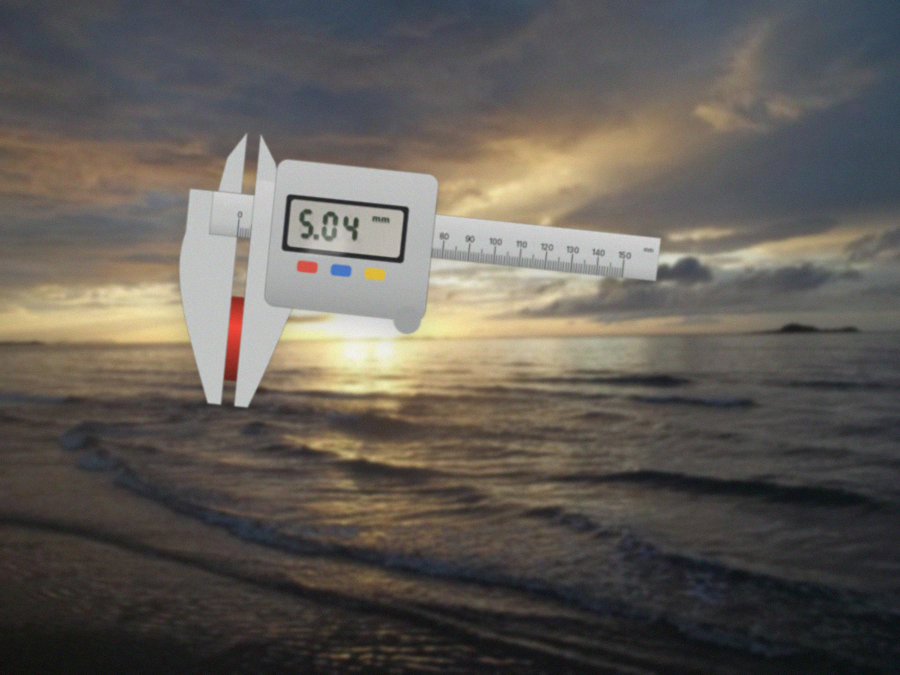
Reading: 5.04 mm
